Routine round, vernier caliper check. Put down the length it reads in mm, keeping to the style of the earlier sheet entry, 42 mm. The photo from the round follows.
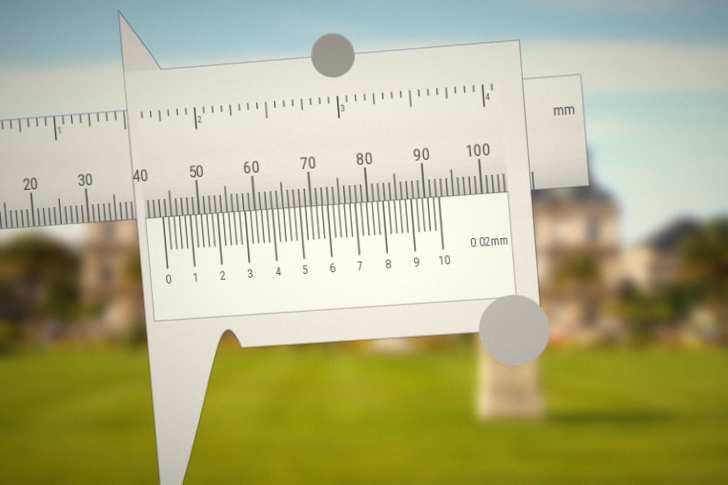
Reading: 43.5 mm
